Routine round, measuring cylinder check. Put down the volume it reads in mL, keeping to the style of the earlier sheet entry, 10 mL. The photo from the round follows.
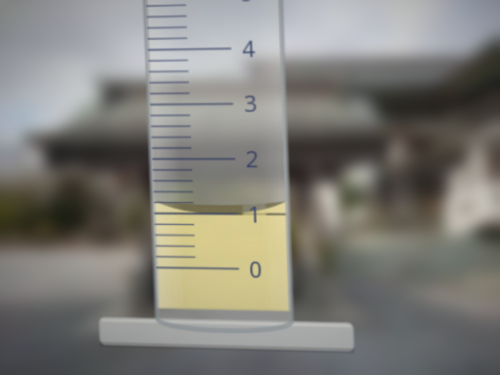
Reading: 1 mL
